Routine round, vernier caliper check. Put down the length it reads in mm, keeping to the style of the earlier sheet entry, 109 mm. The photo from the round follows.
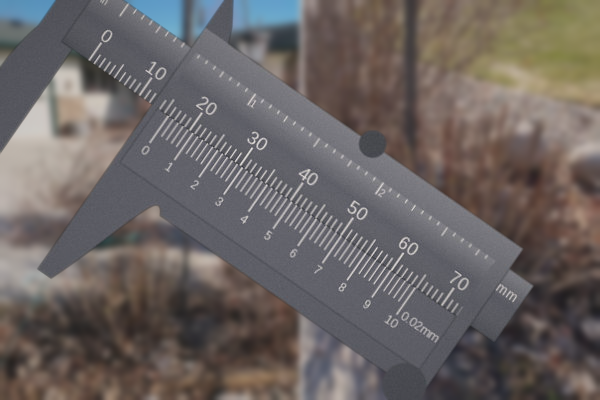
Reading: 15.8 mm
